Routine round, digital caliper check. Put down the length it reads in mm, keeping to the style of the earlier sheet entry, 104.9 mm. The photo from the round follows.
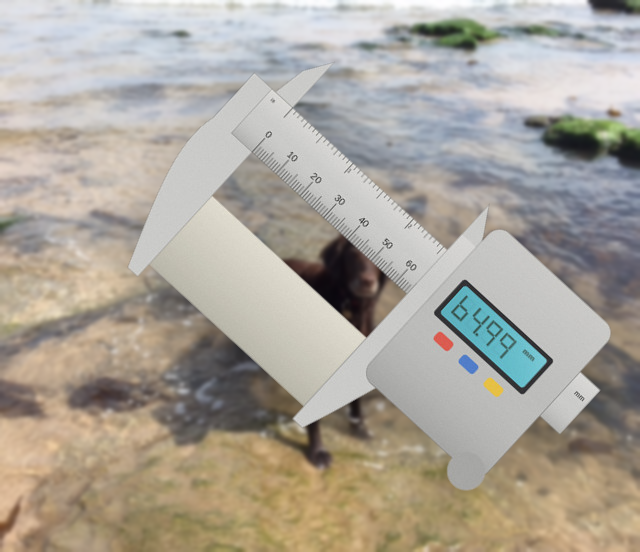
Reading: 64.99 mm
